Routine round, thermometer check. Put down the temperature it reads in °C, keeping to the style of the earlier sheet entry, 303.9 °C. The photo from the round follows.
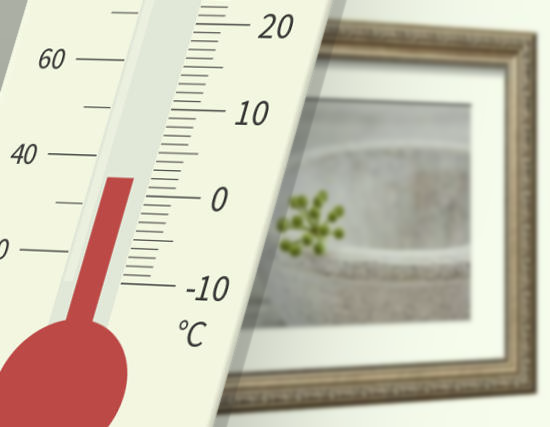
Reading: 2 °C
